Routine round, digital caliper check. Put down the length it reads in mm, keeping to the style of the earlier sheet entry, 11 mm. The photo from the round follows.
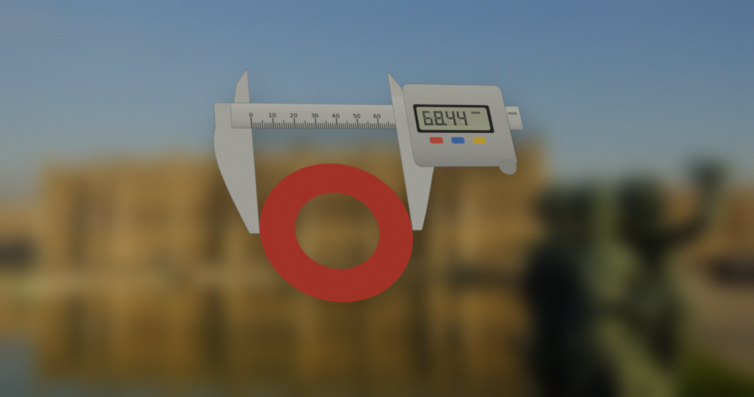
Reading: 68.44 mm
